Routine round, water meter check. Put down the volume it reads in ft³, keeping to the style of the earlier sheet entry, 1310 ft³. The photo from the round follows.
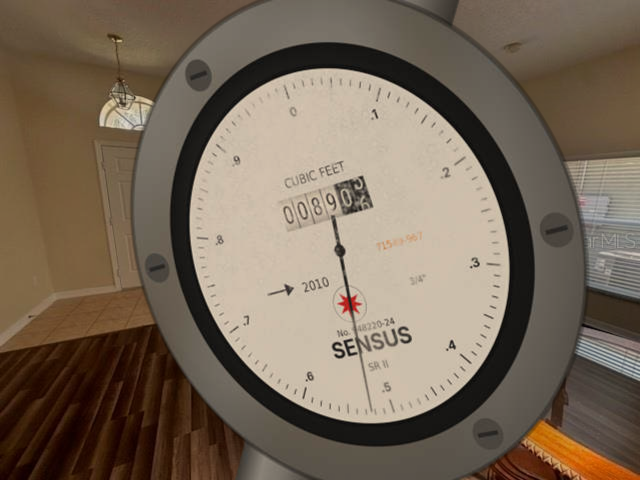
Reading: 8905.52 ft³
